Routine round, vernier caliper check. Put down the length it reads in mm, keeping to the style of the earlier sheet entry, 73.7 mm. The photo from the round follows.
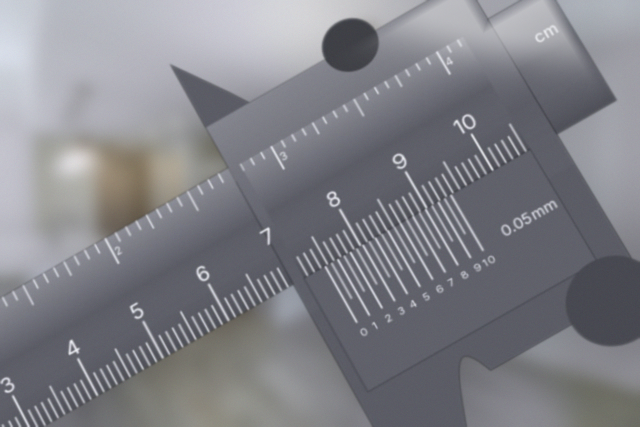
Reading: 74.6 mm
